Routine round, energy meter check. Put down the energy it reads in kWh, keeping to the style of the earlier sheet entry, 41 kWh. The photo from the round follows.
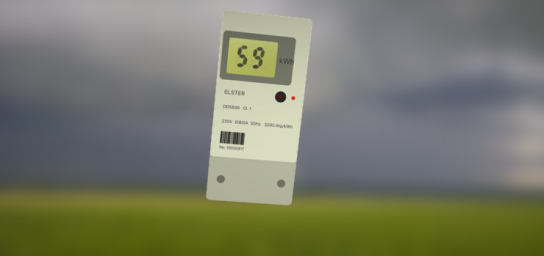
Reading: 59 kWh
